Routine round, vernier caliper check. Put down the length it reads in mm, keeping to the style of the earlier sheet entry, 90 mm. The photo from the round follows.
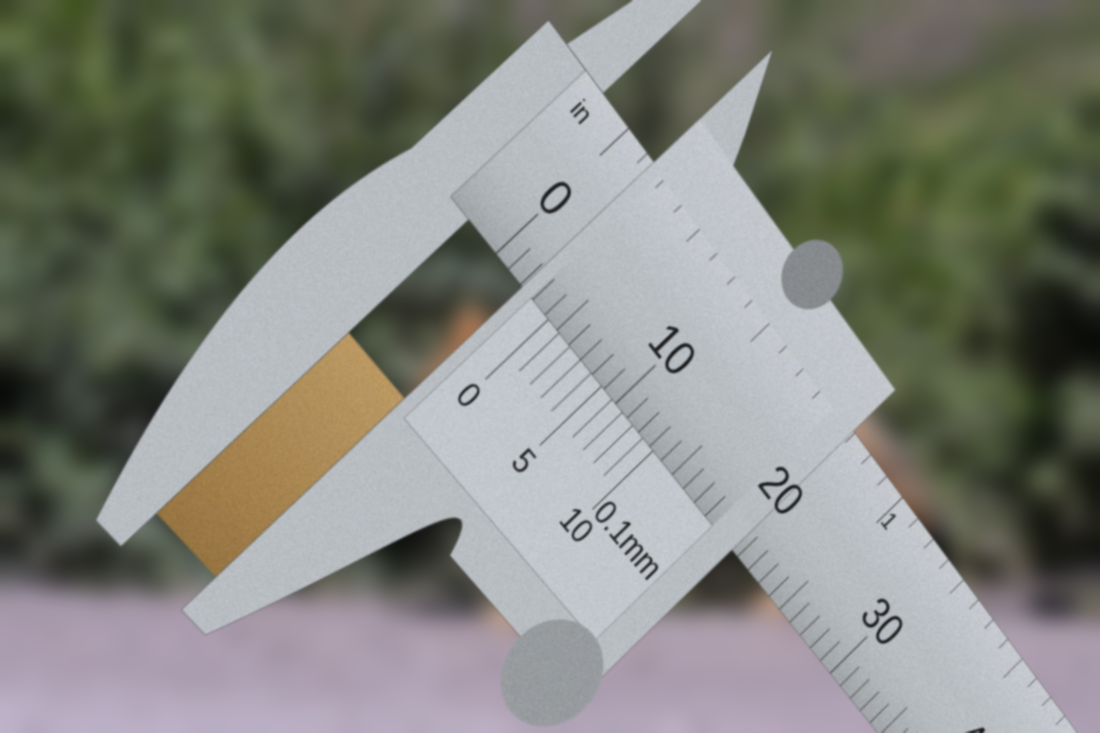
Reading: 4.3 mm
